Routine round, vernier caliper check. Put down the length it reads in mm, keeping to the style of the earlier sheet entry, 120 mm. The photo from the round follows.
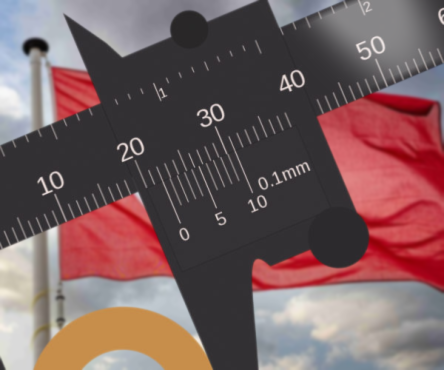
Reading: 22.0 mm
